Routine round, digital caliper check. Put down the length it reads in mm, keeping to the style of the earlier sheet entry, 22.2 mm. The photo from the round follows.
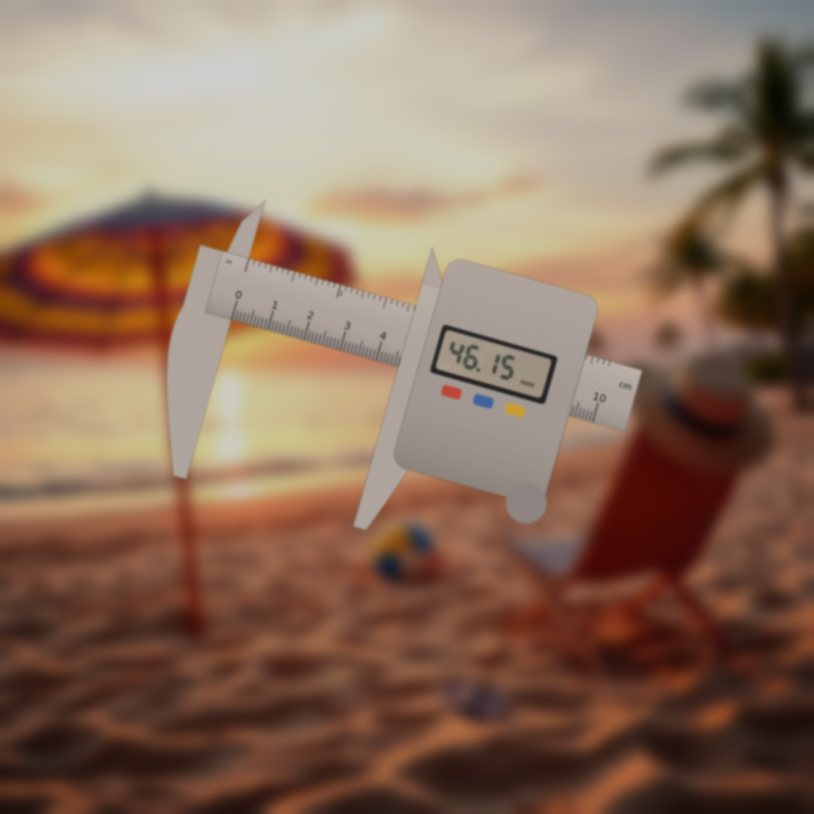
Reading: 46.15 mm
